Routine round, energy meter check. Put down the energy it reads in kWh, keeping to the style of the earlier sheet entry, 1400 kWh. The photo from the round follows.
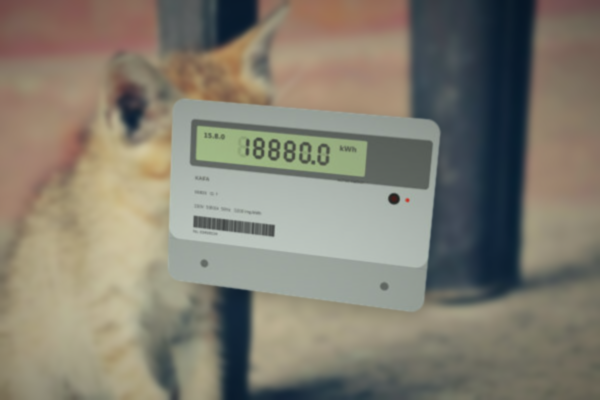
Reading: 18880.0 kWh
